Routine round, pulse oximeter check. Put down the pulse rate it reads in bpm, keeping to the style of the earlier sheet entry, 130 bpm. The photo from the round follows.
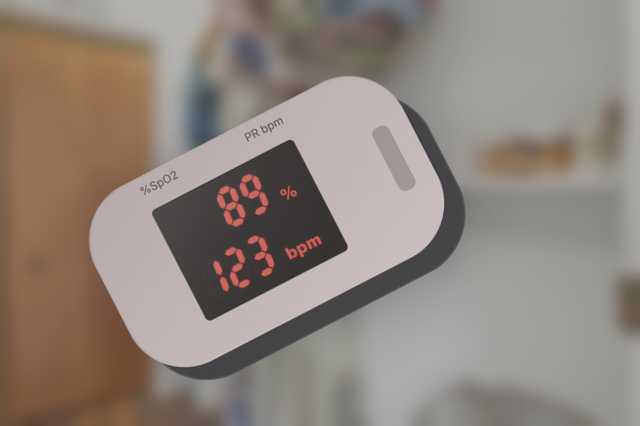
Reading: 123 bpm
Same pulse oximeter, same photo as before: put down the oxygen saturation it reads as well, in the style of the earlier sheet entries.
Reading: 89 %
